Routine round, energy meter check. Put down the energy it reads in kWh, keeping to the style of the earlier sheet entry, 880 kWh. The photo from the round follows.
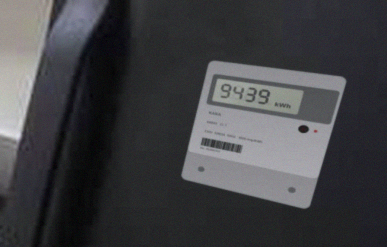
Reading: 9439 kWh
